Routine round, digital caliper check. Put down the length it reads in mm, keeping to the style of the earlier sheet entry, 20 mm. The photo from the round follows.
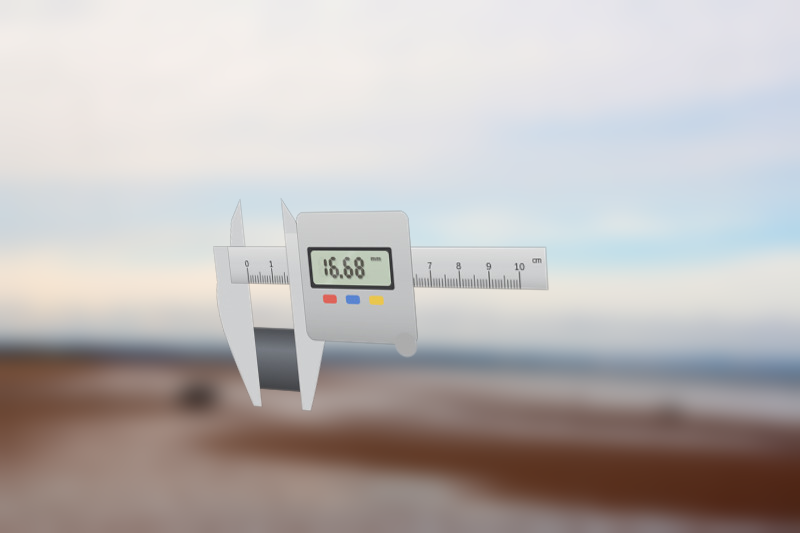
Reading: 16.68 mm
